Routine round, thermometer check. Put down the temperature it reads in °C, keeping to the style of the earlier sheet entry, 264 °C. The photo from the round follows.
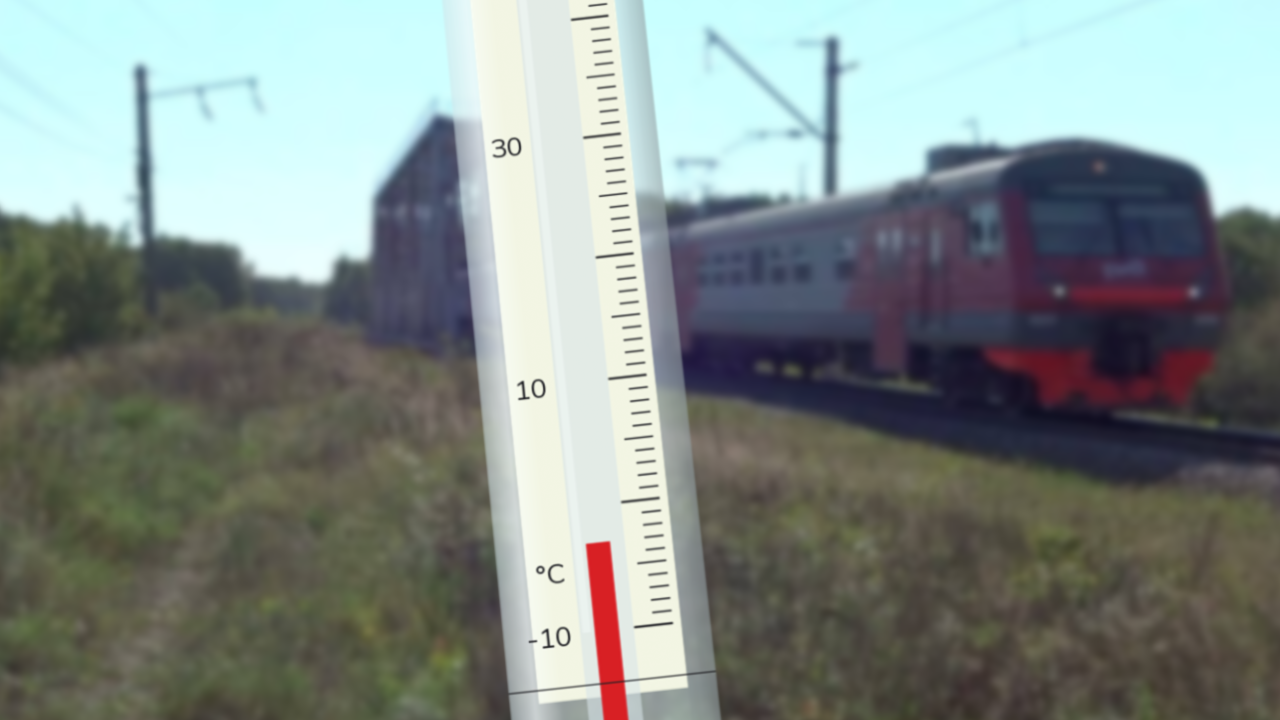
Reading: -3 °C
